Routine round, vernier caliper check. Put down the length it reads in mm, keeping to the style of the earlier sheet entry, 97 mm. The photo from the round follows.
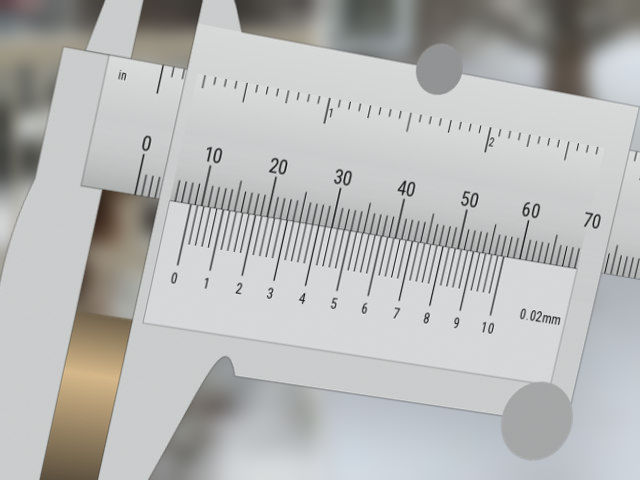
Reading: 8.4 mm
